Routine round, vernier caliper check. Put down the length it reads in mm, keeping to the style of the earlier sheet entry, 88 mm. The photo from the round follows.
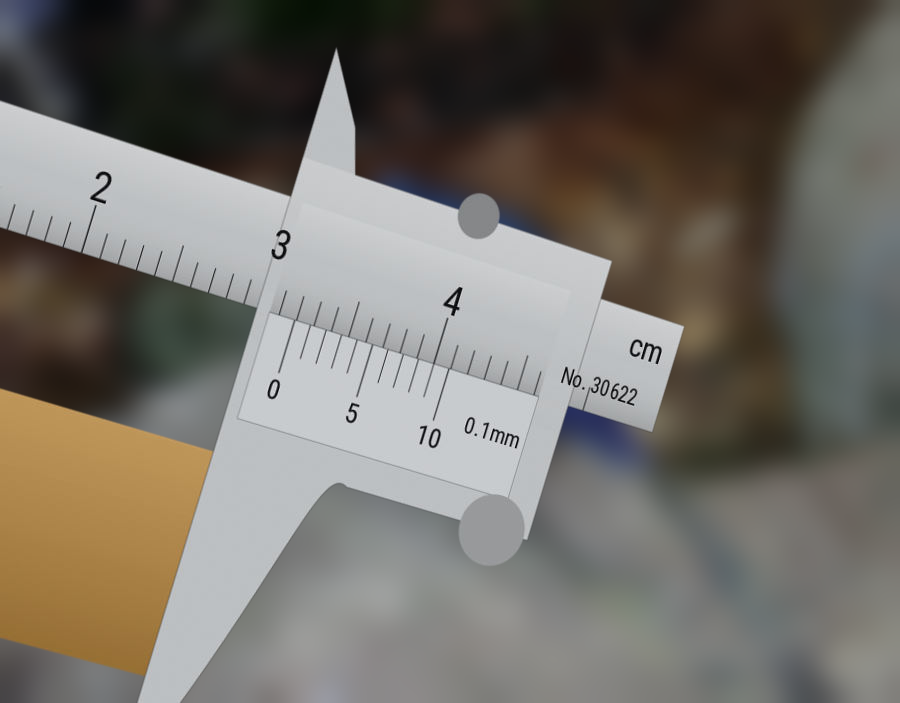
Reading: 31.9 mm
